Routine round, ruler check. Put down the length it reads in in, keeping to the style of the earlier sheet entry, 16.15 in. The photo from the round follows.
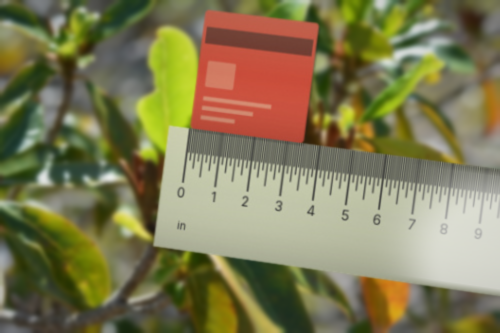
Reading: 3.5 in
